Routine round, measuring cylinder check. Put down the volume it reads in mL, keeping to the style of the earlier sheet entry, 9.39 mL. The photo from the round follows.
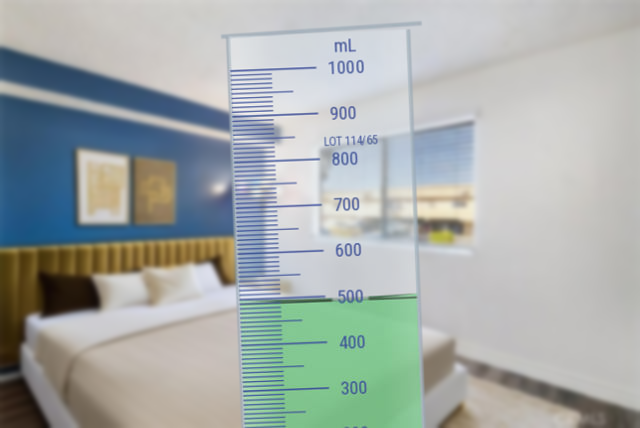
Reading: 490 mL
